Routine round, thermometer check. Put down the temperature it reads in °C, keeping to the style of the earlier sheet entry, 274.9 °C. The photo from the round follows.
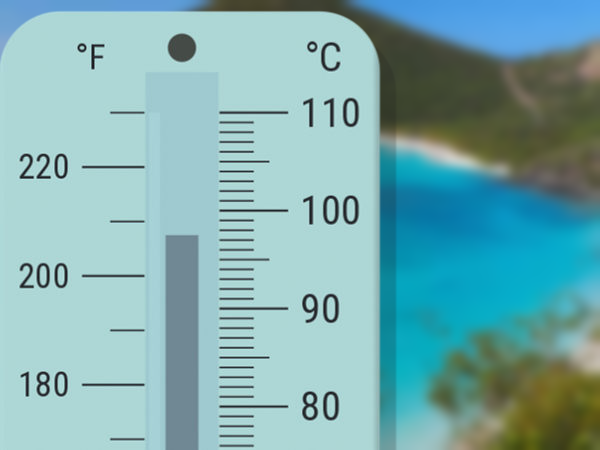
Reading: 97.5 °C
